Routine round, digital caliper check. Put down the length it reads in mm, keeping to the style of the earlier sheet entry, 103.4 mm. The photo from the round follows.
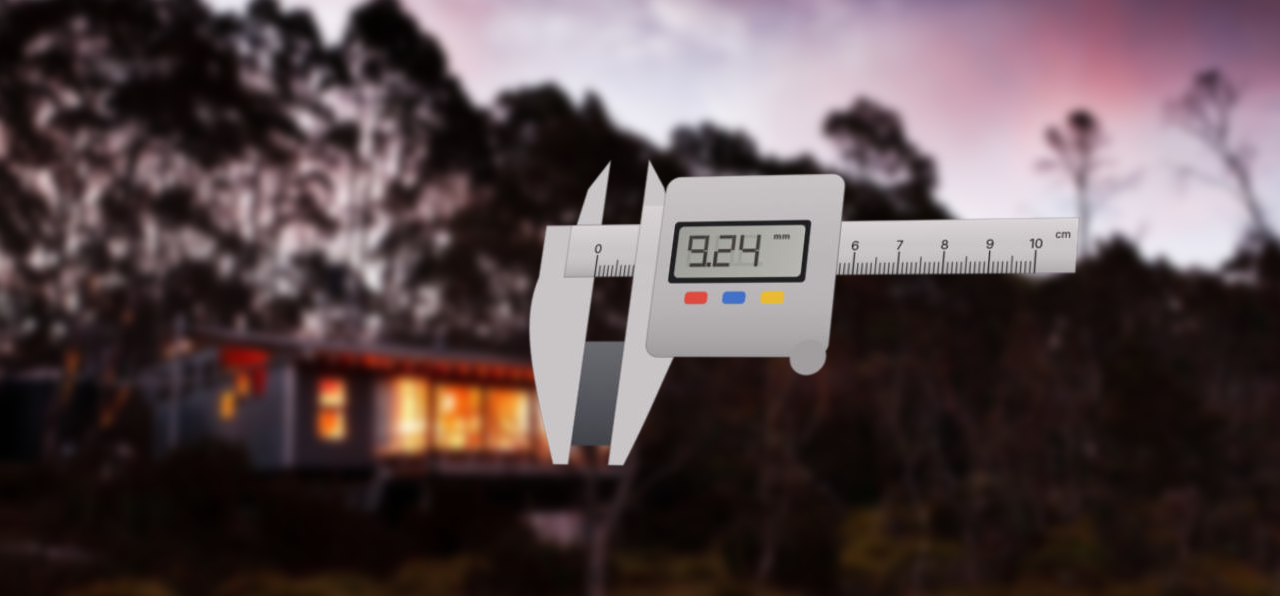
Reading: 9.24 mm
